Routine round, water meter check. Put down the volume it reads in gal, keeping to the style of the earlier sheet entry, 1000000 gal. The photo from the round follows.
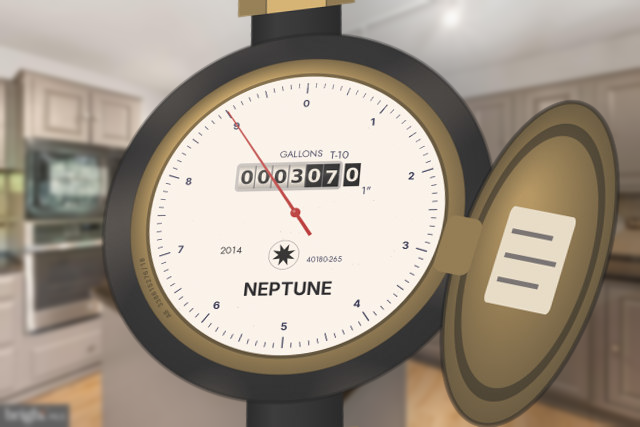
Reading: 3069.0 gal
